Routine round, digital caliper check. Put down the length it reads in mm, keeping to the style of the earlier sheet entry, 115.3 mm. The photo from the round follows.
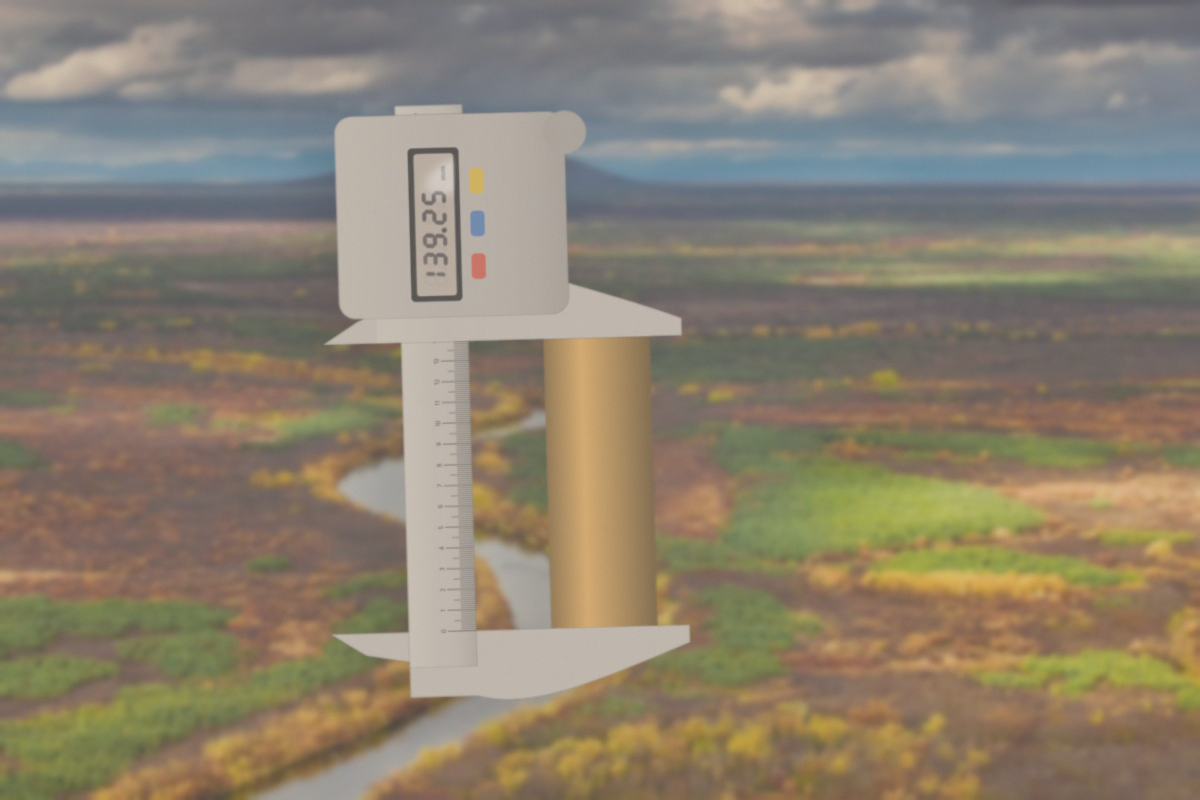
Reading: 139.25 mm
